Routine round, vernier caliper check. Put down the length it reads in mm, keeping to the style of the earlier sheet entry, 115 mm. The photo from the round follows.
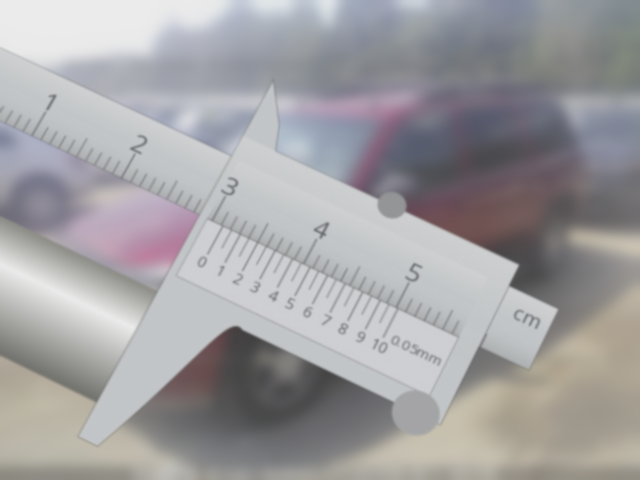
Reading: 31.2 mm
